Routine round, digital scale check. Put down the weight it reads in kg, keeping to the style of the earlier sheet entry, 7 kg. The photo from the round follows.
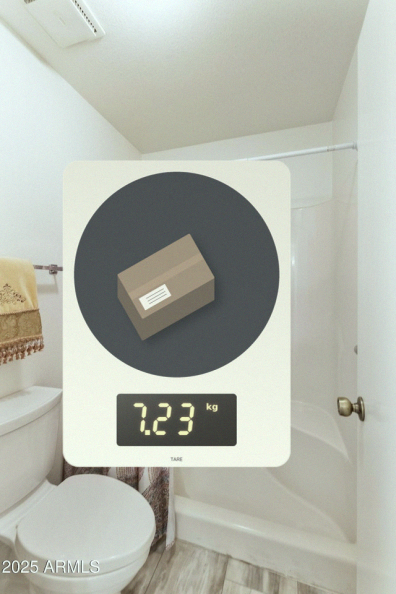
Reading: 7.23 kg
